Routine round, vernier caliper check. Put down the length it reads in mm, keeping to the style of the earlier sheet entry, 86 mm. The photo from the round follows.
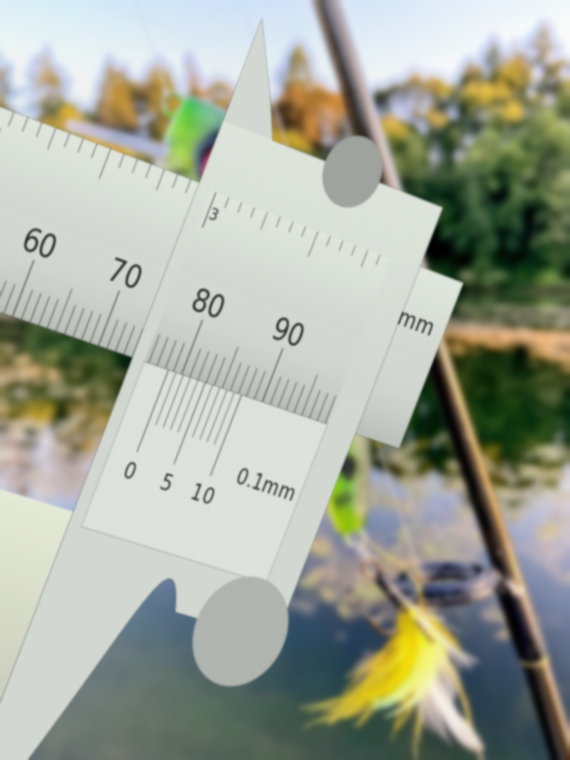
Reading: 78.4 mm
